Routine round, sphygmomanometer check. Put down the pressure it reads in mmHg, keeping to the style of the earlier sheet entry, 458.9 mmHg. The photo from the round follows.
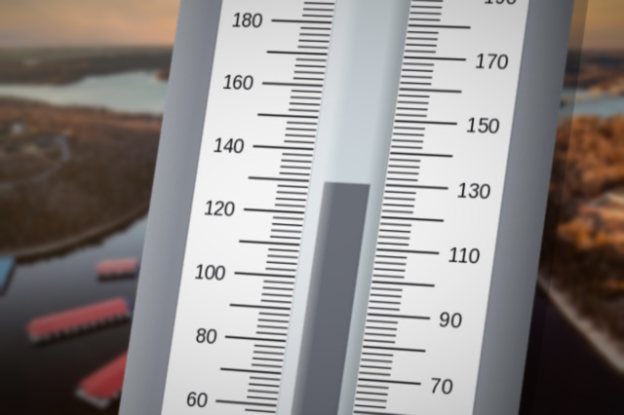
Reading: 130 mmHg
